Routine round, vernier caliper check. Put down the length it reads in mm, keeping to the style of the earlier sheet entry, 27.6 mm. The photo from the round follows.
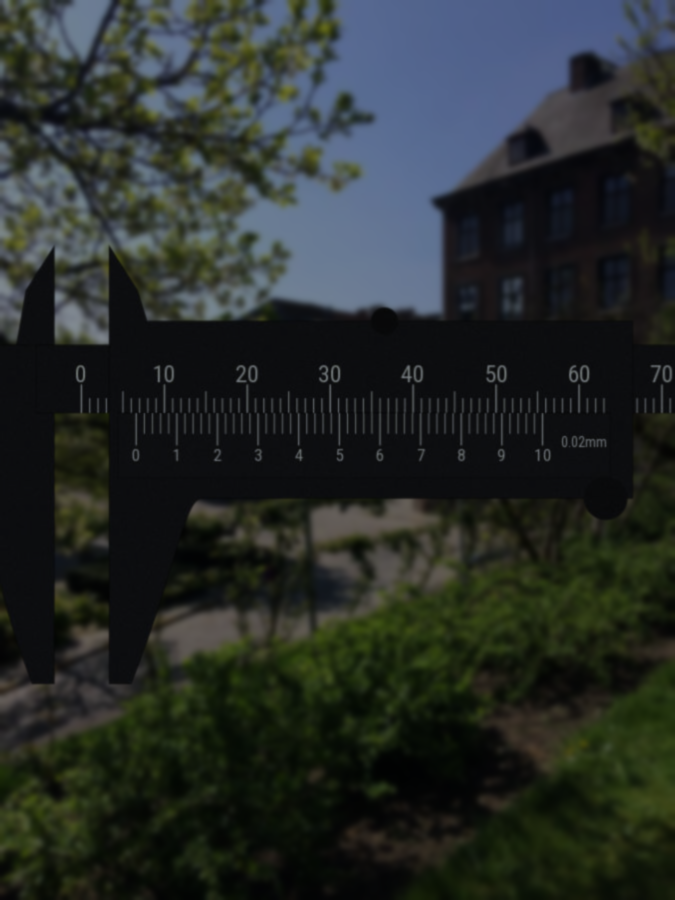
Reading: 6.6 mm
